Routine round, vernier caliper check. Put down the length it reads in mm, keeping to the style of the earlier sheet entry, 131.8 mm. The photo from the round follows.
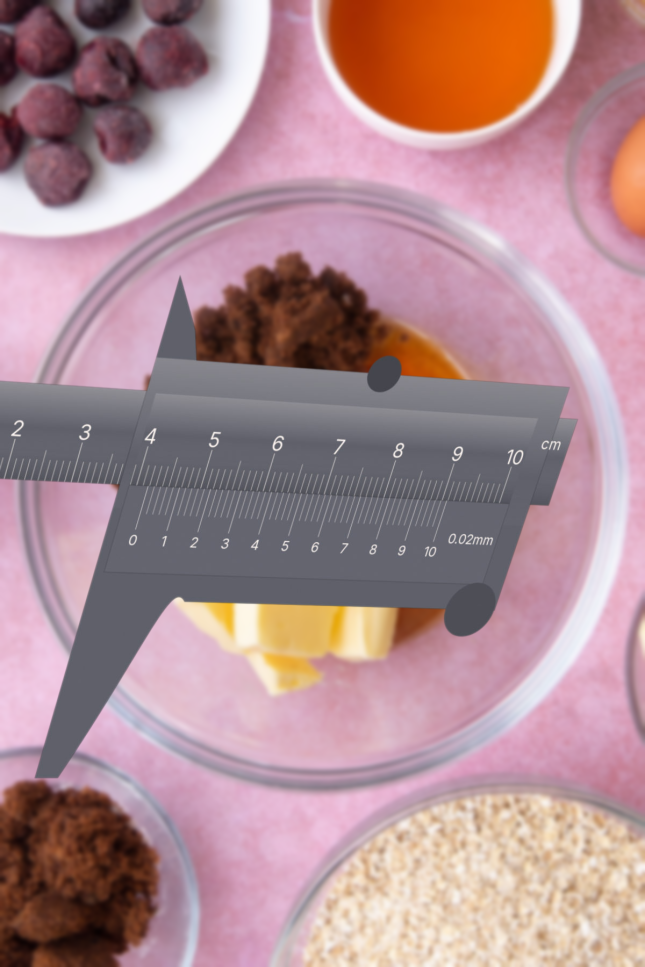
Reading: 41.8 mm
